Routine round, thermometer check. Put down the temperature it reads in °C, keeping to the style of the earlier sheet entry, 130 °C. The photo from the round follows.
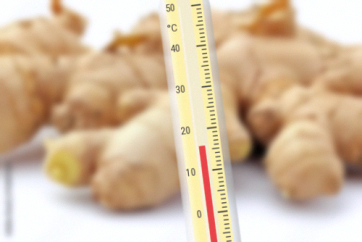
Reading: 16 °C
